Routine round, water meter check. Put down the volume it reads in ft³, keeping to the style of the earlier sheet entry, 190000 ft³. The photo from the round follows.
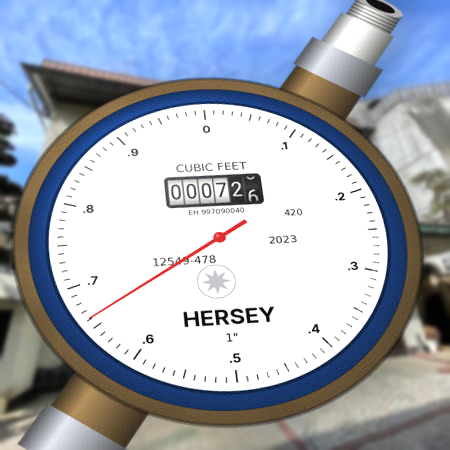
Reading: 725.66 ft³
